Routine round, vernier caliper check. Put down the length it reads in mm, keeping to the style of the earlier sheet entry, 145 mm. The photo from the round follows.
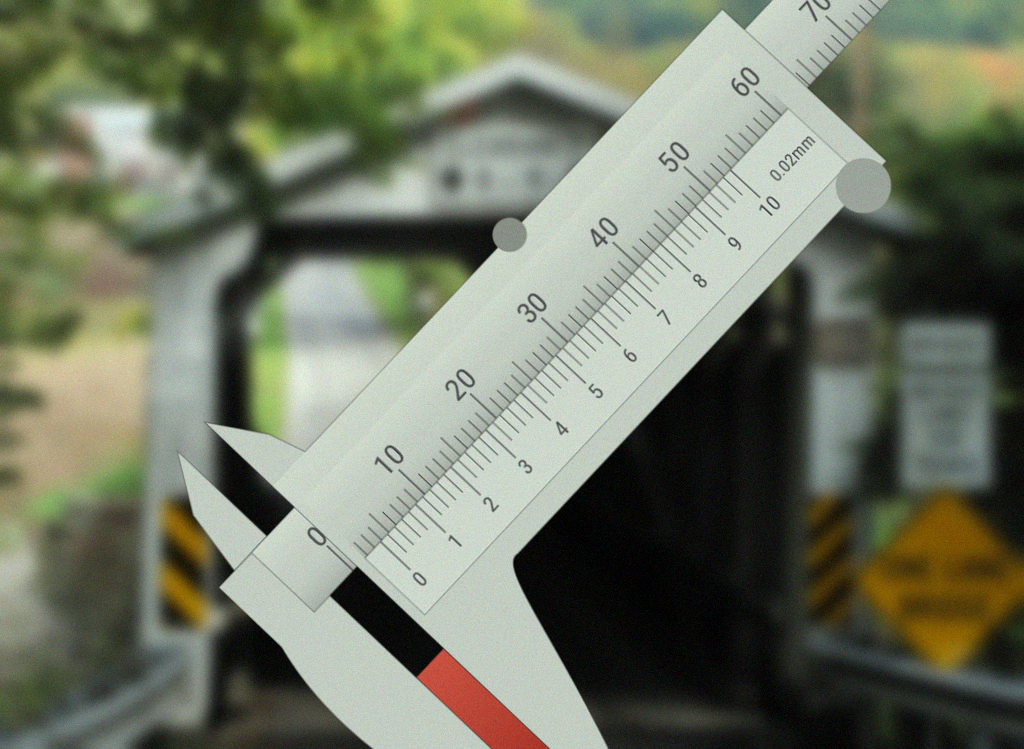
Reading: 3.8 mm
